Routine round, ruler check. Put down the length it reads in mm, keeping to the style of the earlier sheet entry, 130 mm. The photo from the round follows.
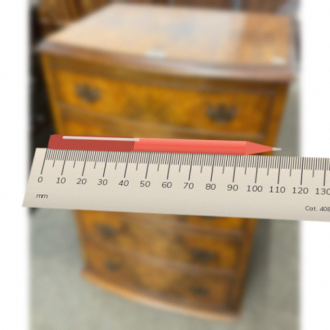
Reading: 110 mm
